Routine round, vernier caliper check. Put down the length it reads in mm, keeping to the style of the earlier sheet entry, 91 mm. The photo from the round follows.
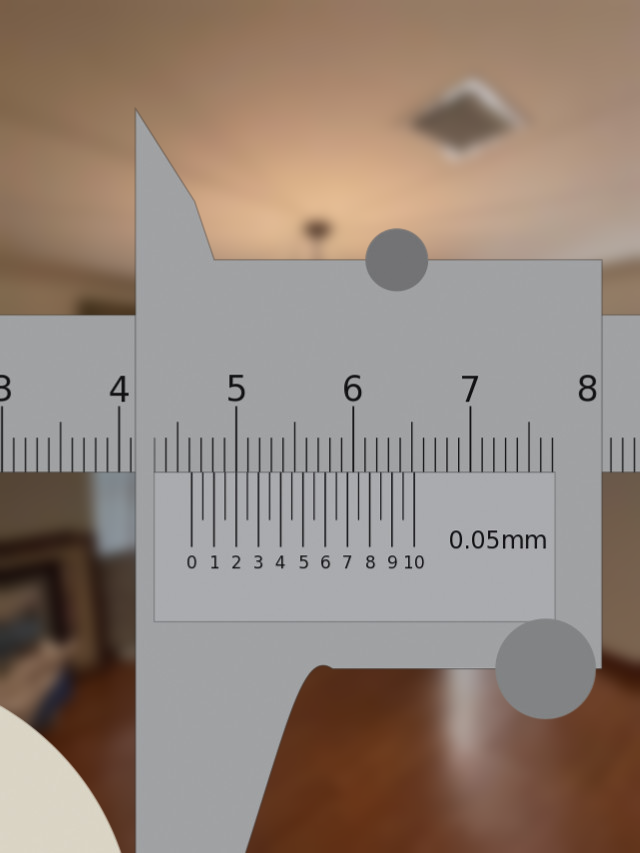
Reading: 46.2 mm
